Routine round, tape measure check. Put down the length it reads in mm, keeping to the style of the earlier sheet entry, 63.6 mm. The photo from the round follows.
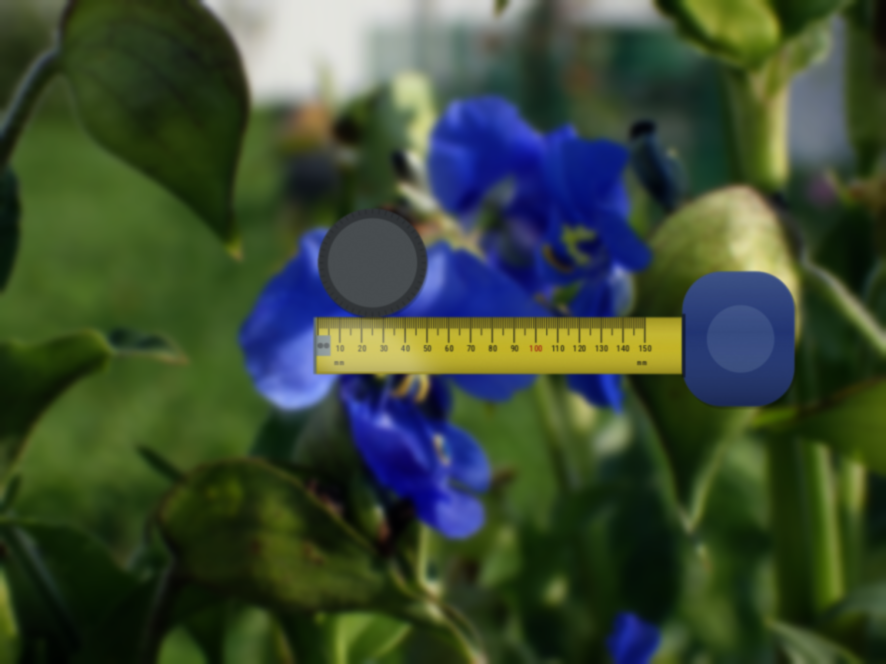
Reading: 50 mm
